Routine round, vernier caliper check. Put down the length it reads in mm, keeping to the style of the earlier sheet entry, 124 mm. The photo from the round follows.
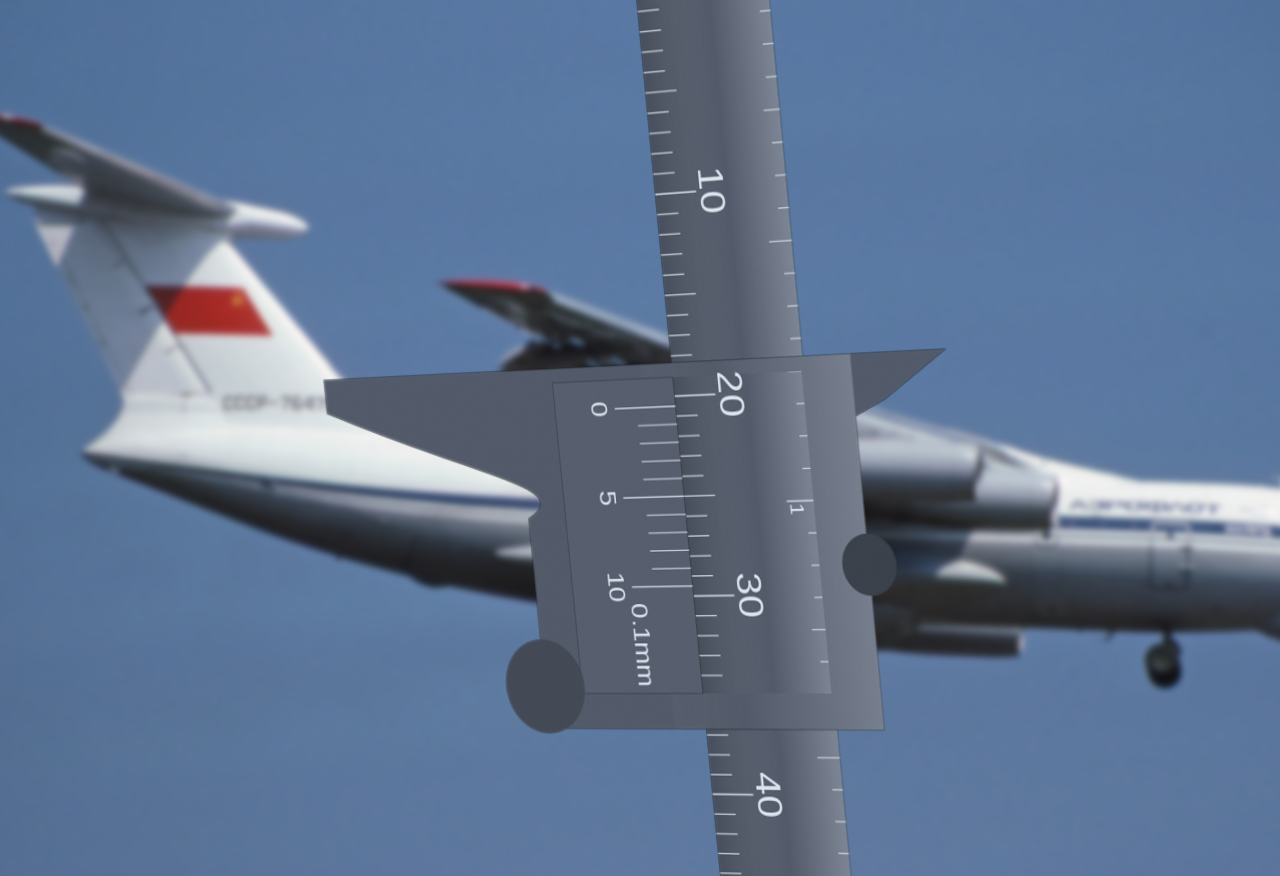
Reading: 20.5 mm
